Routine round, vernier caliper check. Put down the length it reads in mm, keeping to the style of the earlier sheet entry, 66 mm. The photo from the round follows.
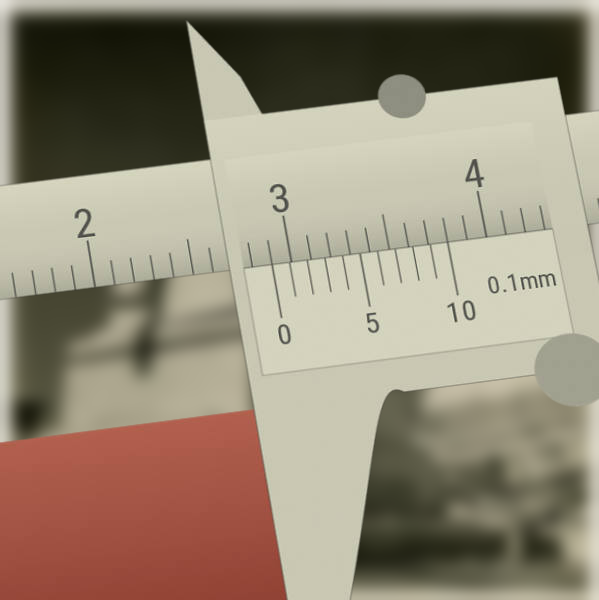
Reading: 29.0 mm
